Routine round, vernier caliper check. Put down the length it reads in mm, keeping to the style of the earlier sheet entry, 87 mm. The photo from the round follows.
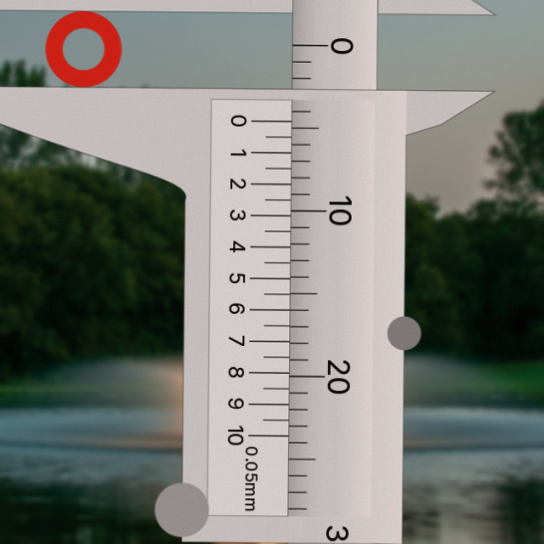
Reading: 4.6 mm
